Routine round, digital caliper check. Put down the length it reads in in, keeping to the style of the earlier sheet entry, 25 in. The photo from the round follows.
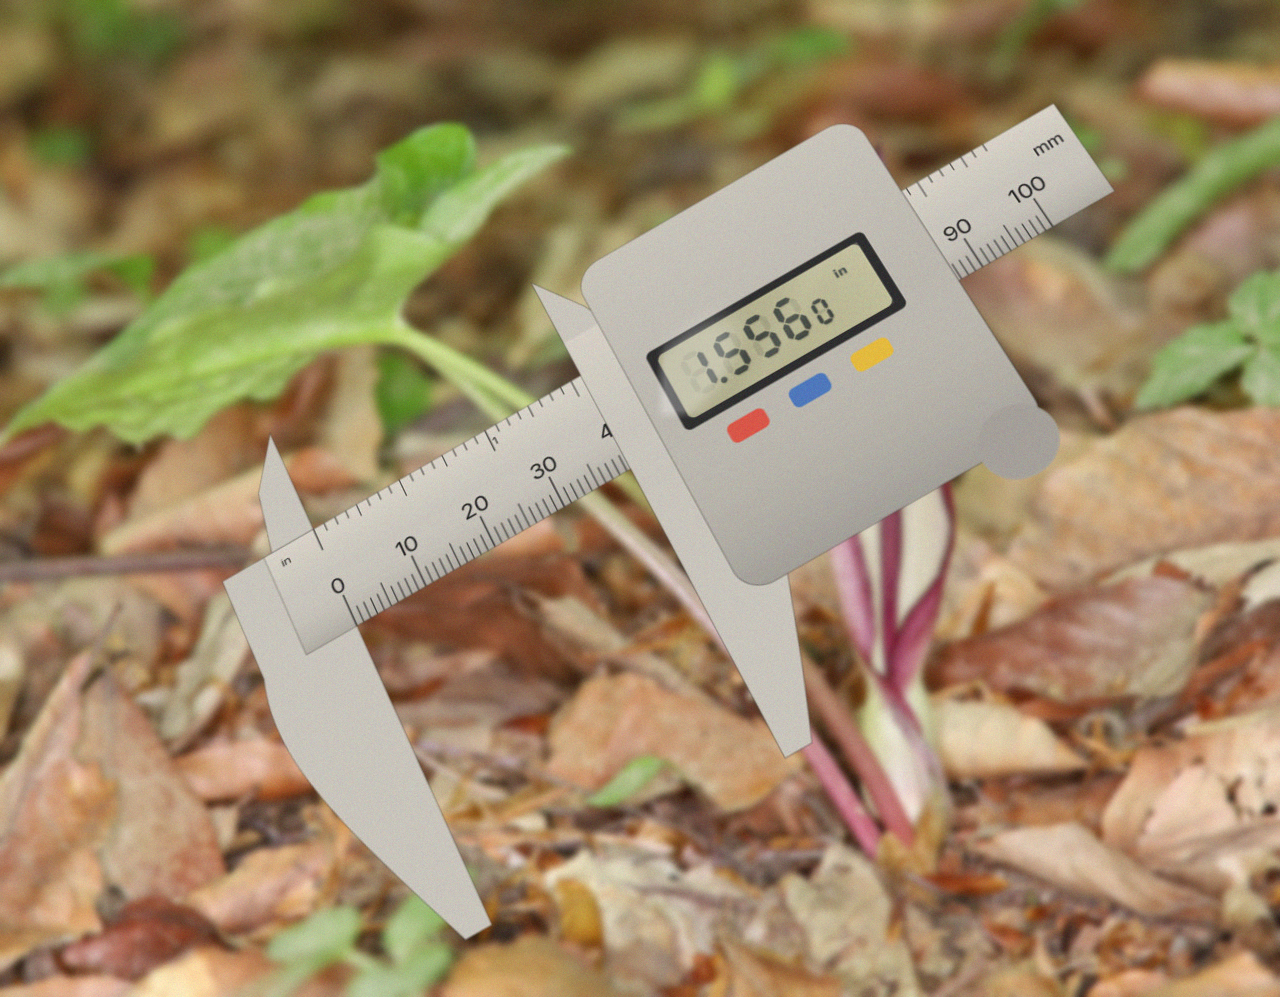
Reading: 1.5560 in
